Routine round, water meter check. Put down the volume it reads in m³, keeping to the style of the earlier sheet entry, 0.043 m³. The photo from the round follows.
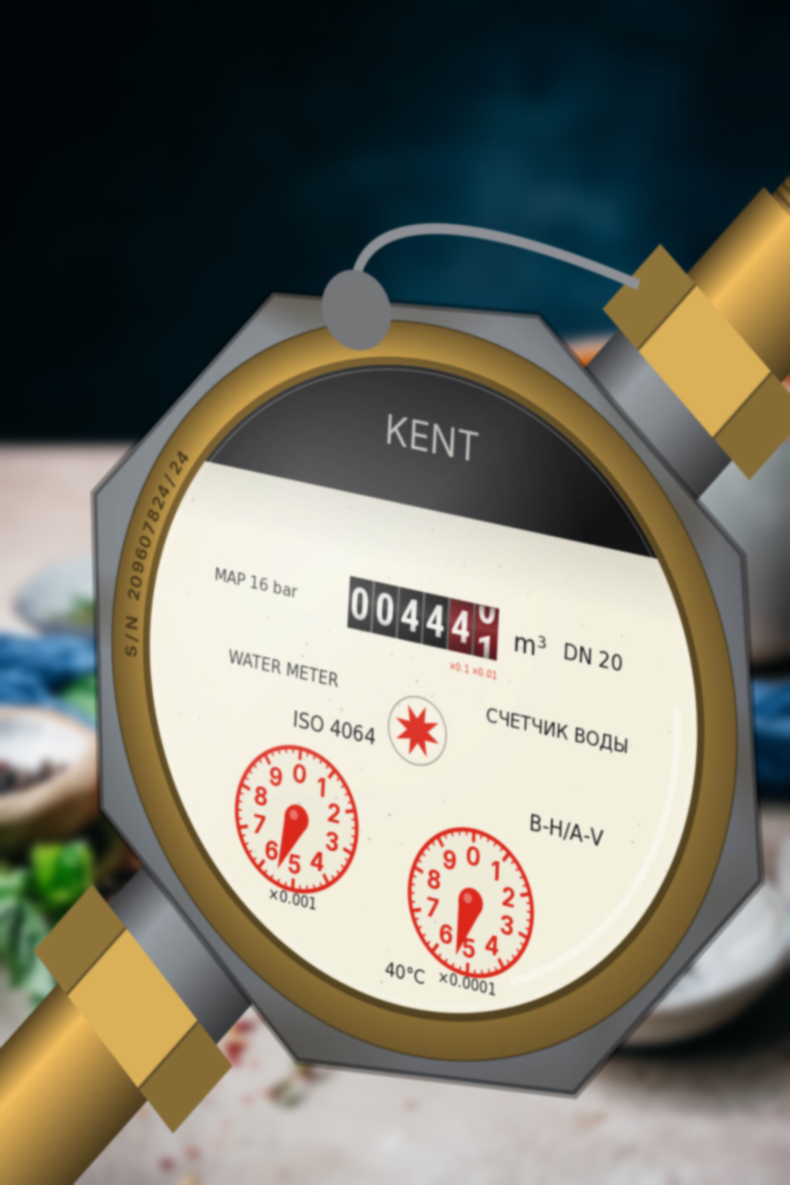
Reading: 44.4055 m³
